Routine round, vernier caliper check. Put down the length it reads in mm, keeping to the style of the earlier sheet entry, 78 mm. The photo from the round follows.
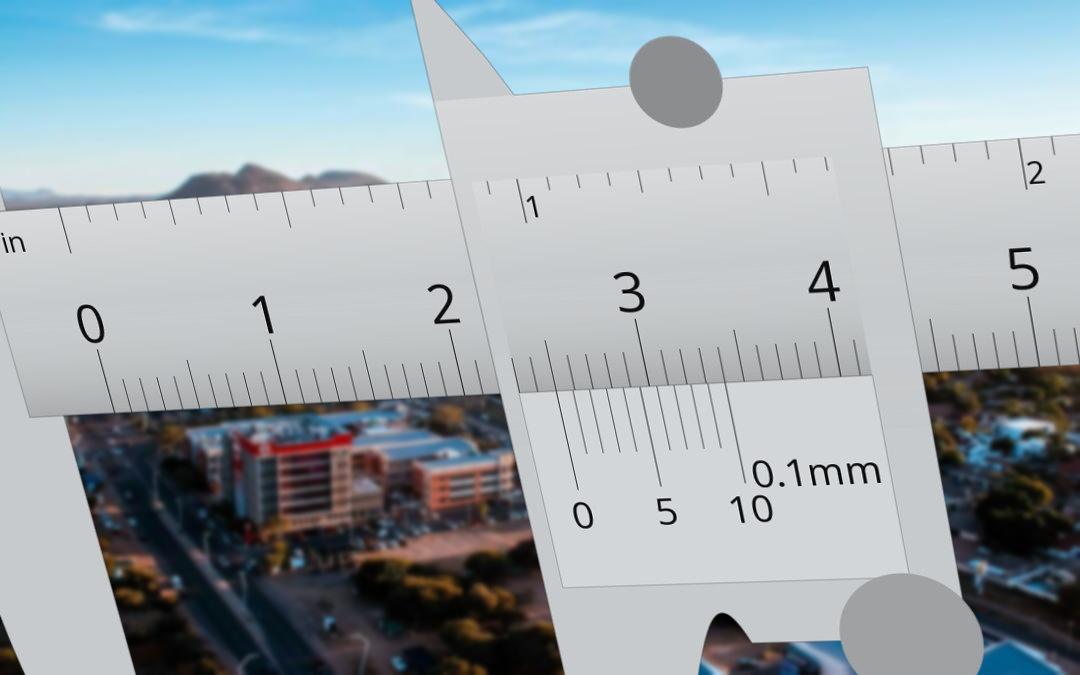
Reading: 25.0 mm
